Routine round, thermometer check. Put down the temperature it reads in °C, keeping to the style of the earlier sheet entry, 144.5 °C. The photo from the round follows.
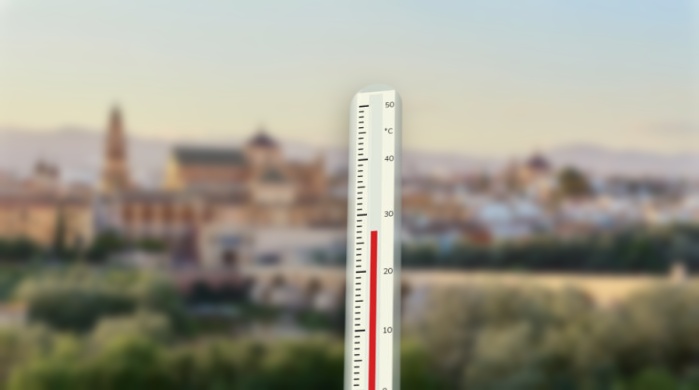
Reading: 27 °C
